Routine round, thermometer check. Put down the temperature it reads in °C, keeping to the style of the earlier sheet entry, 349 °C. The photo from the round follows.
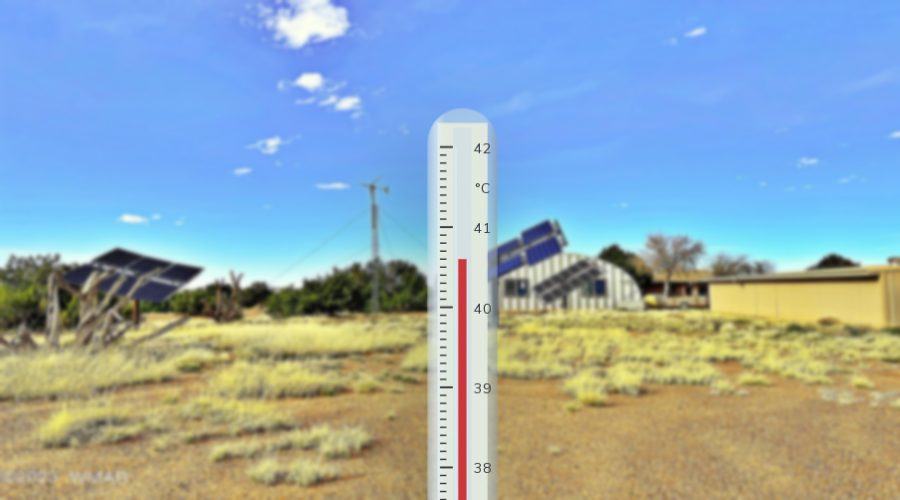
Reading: 40.6 °C
